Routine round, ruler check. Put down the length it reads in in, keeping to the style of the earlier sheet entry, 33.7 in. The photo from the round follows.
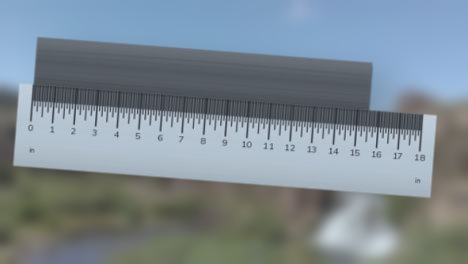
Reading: 15.5 in
